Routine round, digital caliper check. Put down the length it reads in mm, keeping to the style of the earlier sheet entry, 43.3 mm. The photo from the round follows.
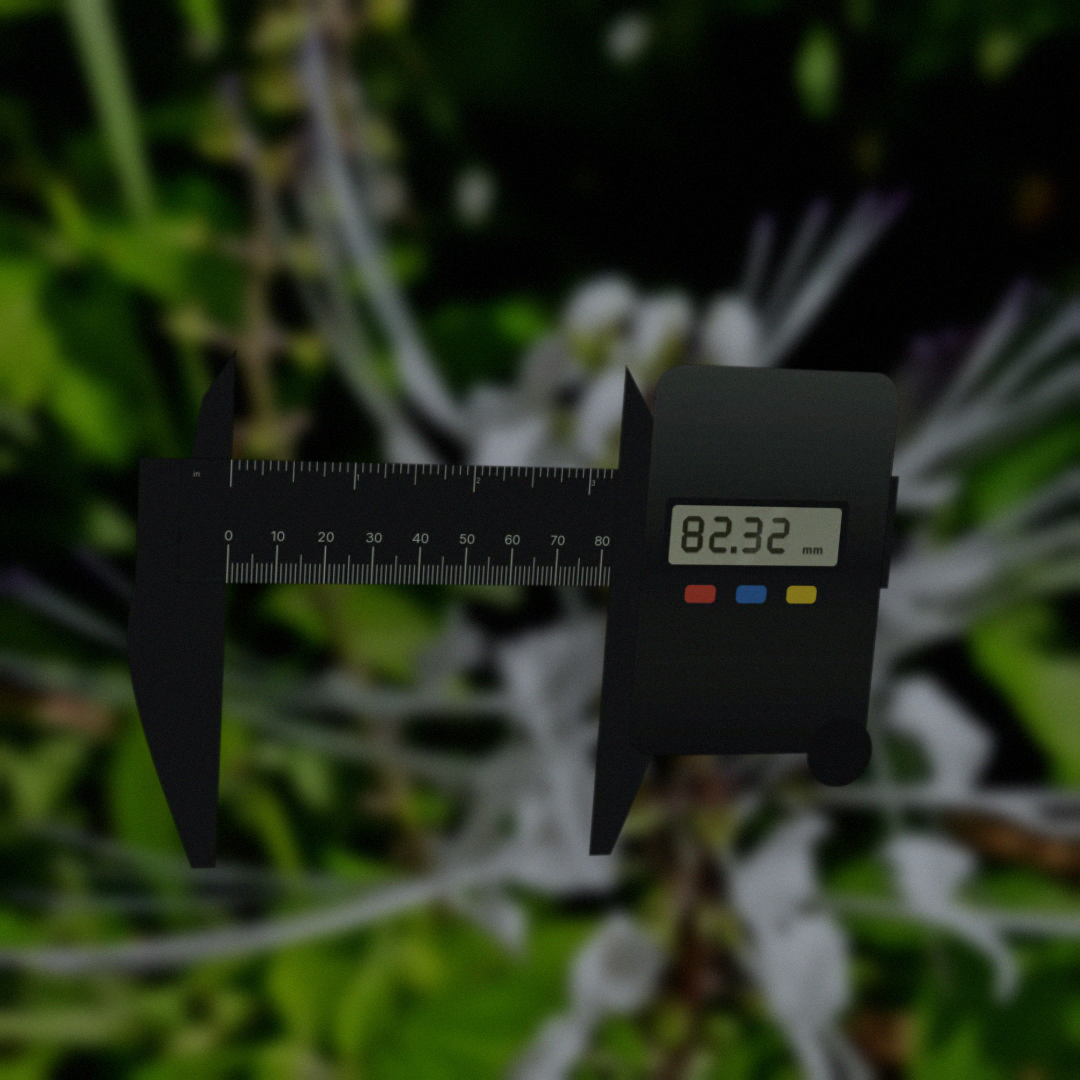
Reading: 82.32 mm
